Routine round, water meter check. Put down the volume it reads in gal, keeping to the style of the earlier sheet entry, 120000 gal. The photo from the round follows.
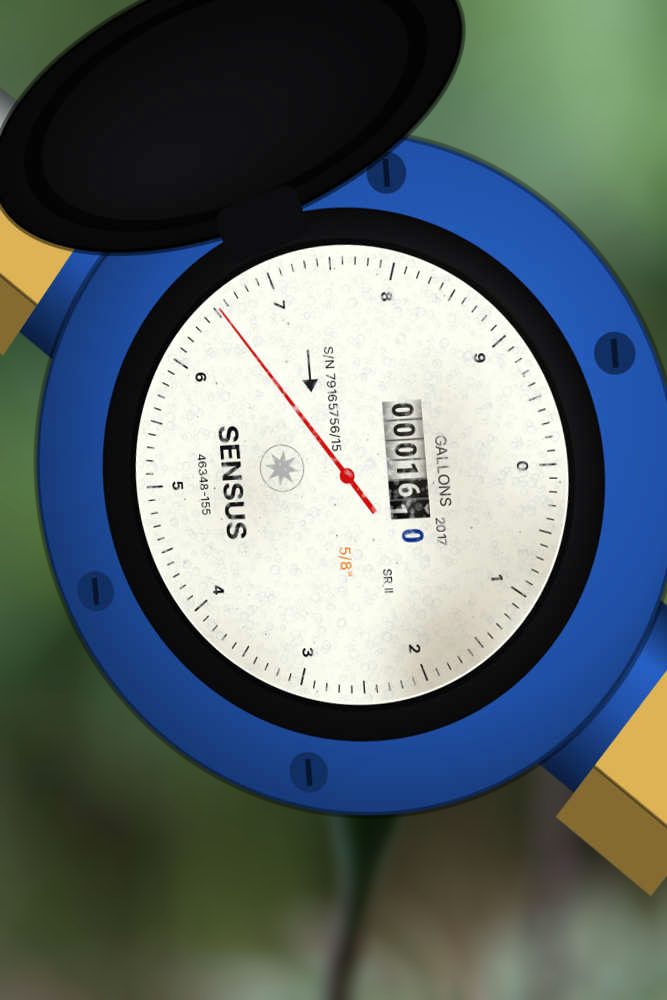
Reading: 1606.5 gal
